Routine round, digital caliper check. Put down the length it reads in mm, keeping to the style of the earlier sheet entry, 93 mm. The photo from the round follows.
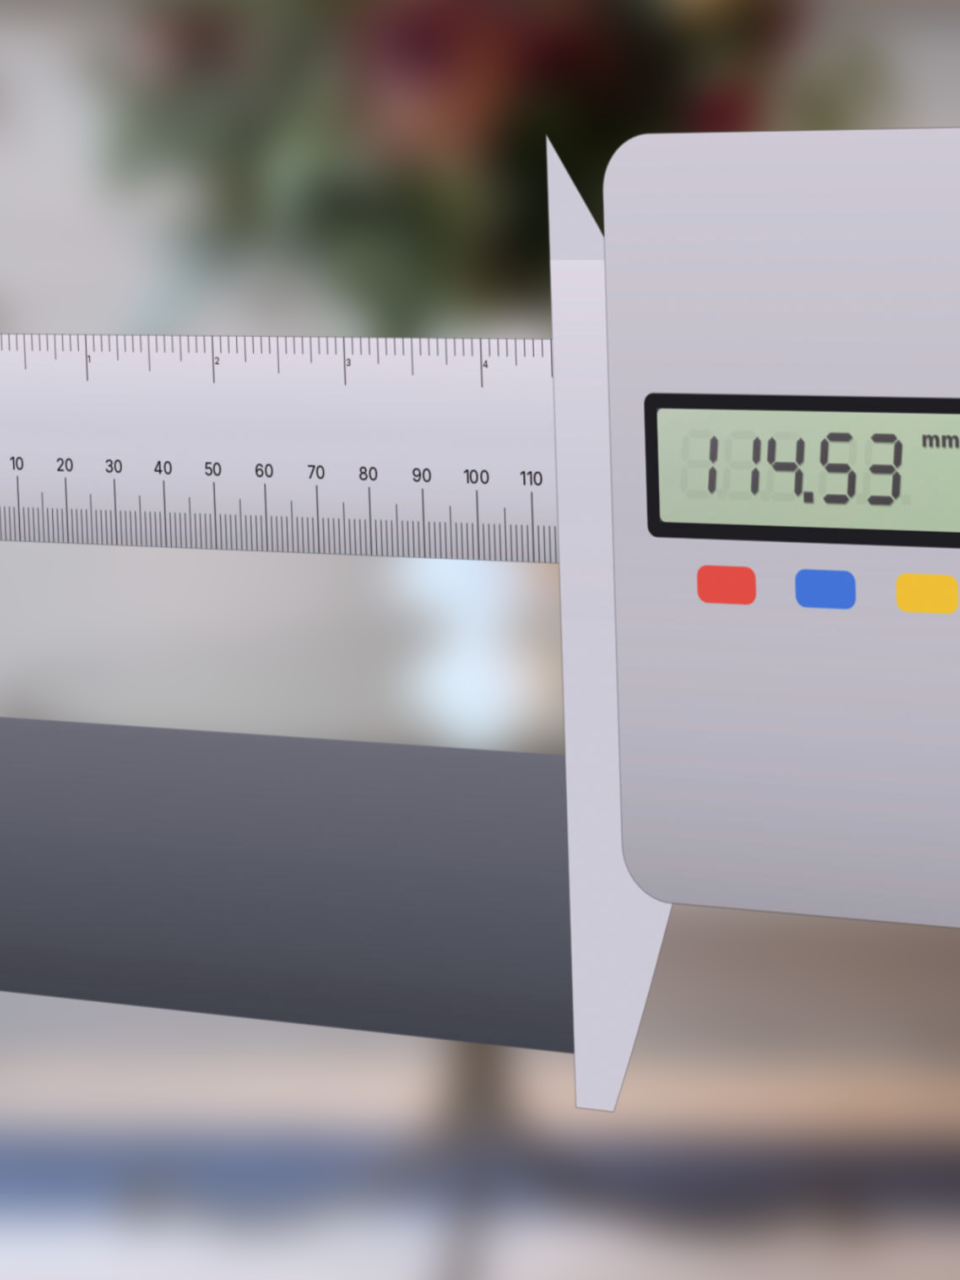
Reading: 114.53 mm
